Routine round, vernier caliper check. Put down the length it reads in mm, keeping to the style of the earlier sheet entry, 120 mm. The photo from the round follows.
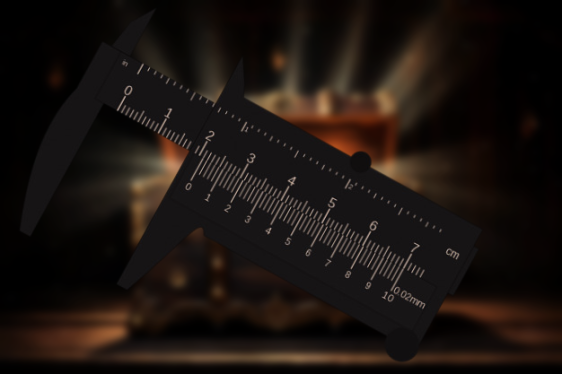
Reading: 21.0 mm
